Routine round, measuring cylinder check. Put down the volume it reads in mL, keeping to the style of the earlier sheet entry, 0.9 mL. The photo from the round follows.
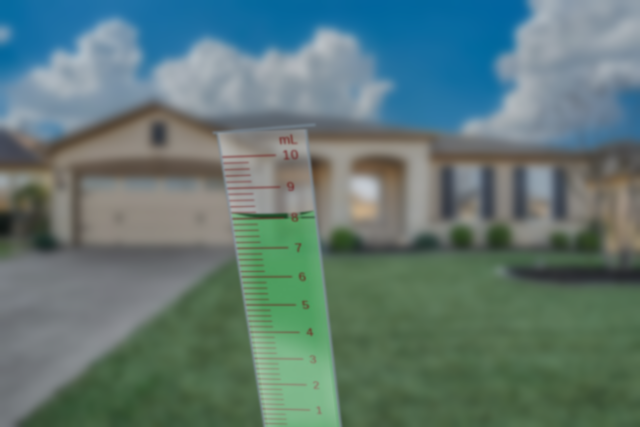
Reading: 8 mL
